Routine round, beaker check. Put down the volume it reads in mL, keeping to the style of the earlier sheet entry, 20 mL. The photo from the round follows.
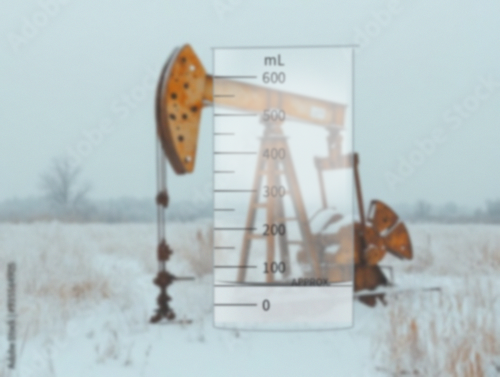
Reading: 50 mL
